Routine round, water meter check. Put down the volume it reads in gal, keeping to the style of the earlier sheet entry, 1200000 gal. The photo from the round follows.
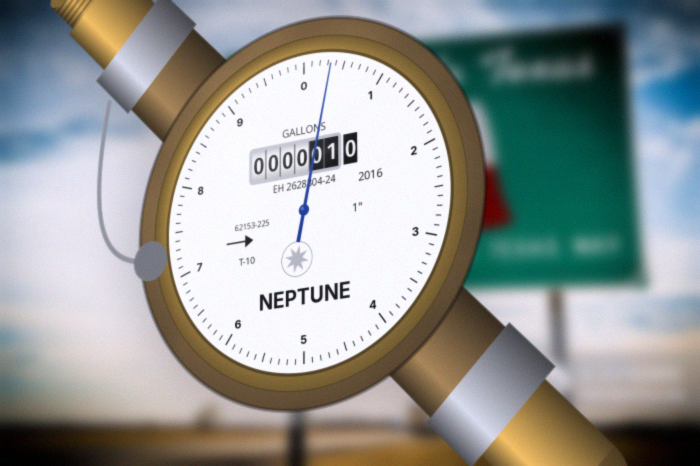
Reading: 10.3 gal
